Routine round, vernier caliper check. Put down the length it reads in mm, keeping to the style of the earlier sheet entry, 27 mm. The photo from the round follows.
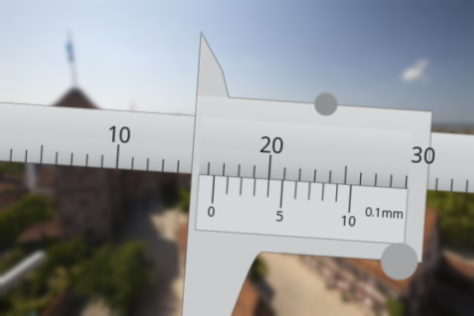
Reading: 16.4 mm
